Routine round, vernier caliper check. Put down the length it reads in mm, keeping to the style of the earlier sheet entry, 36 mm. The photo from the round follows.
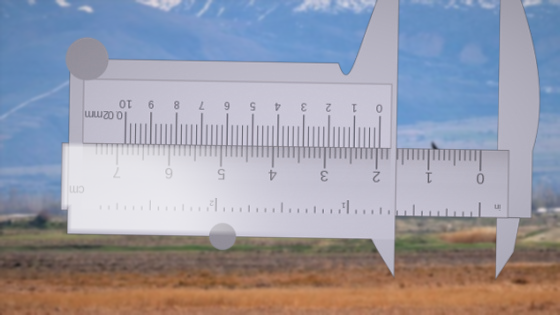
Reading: 19.5 mm
